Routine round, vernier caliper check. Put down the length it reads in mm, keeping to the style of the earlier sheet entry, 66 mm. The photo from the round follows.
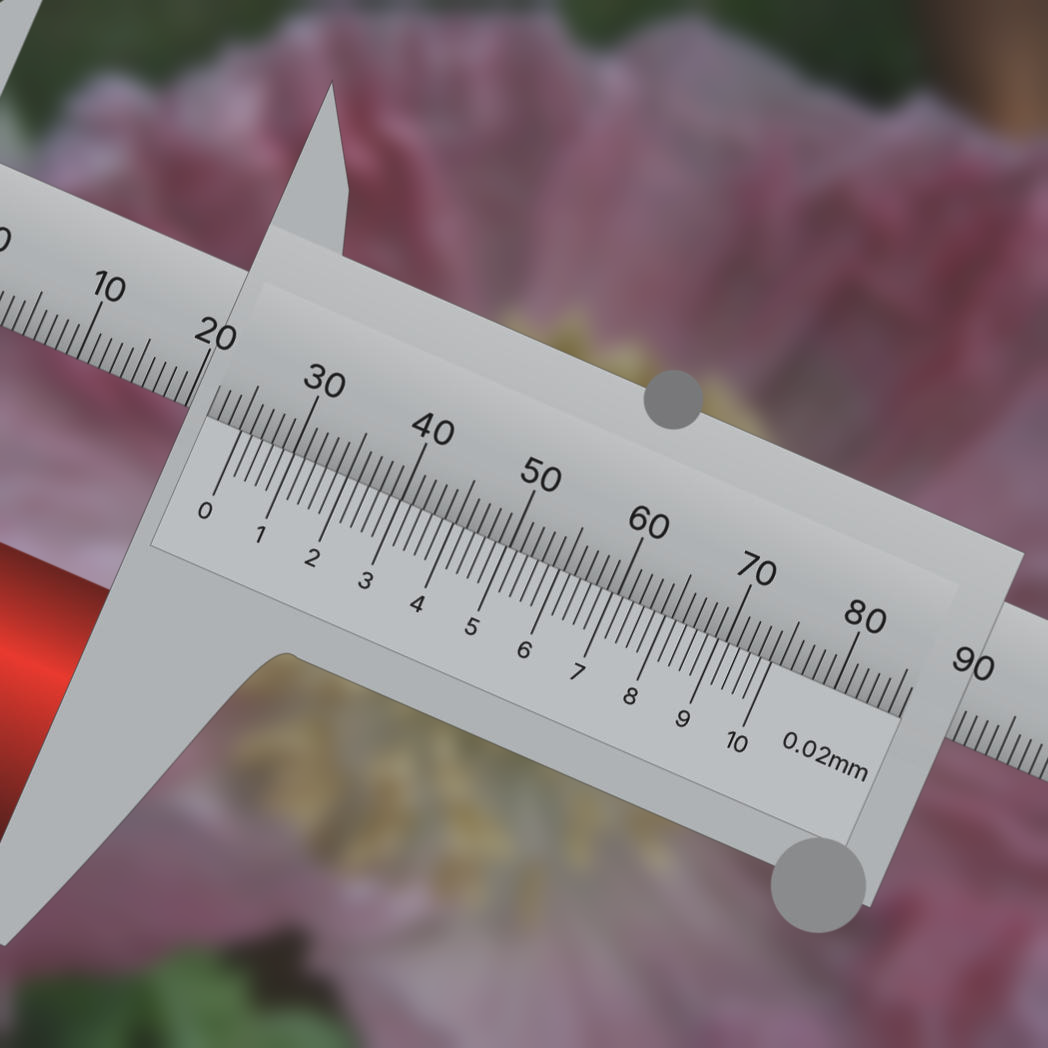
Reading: 25.2 mm
